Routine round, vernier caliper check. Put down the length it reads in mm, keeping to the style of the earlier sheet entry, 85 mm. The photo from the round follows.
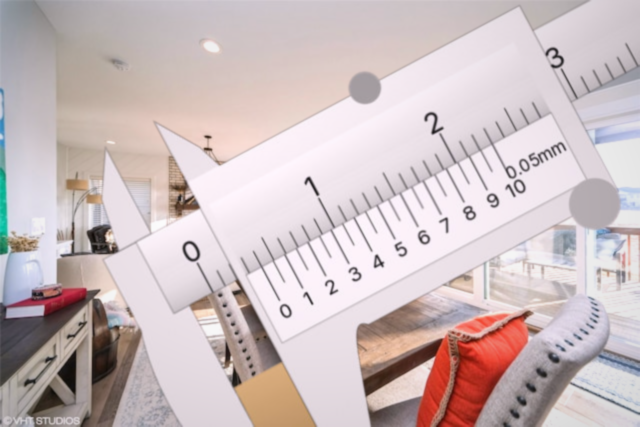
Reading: 4.0 mm
